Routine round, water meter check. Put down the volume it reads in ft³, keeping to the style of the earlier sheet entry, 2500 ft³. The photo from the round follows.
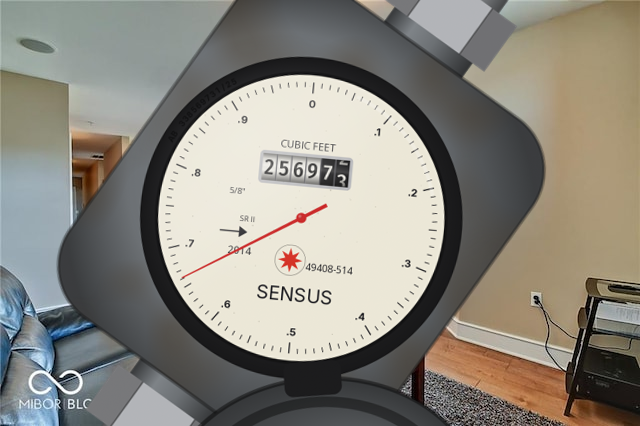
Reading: 256972.66 ft³
